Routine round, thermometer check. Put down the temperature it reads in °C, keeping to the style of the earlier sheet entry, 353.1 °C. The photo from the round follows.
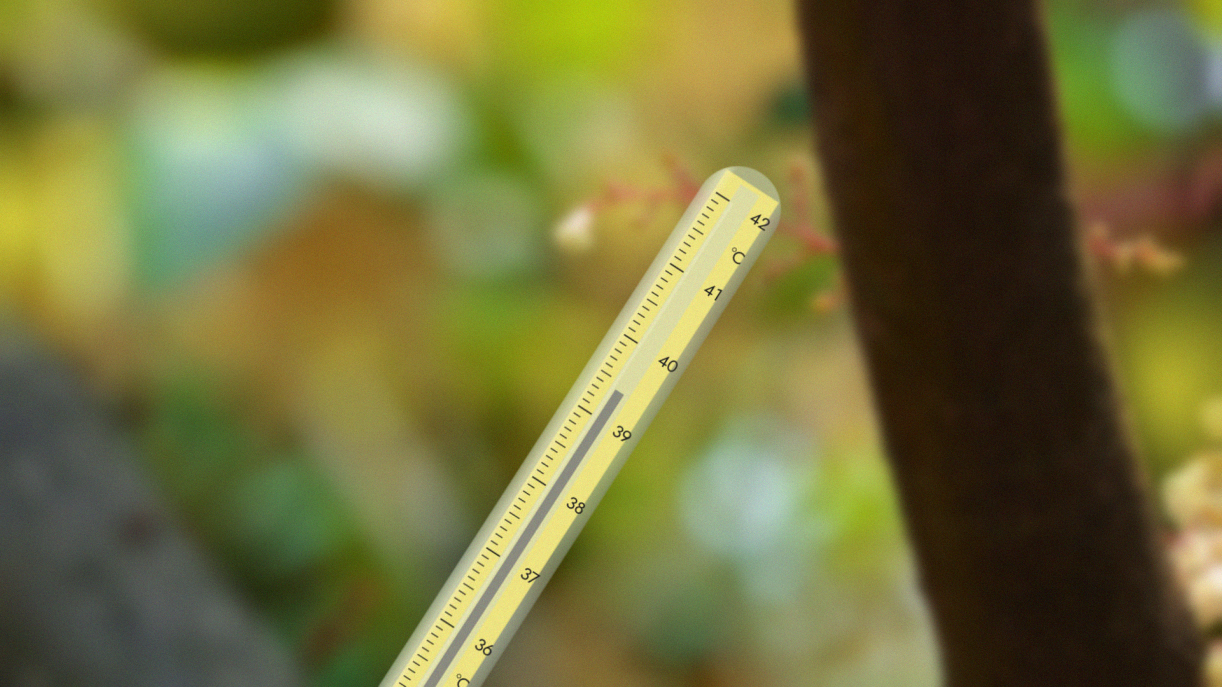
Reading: 39.4 °C
